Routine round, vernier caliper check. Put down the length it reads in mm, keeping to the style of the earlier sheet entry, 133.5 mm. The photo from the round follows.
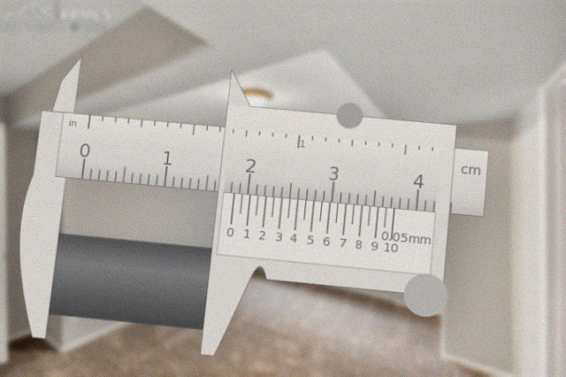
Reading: 18.4 mm
